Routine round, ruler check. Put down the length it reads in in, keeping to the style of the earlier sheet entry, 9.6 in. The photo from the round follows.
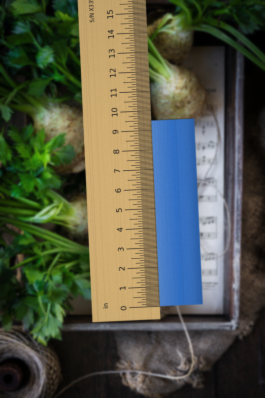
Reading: 9.5 in
